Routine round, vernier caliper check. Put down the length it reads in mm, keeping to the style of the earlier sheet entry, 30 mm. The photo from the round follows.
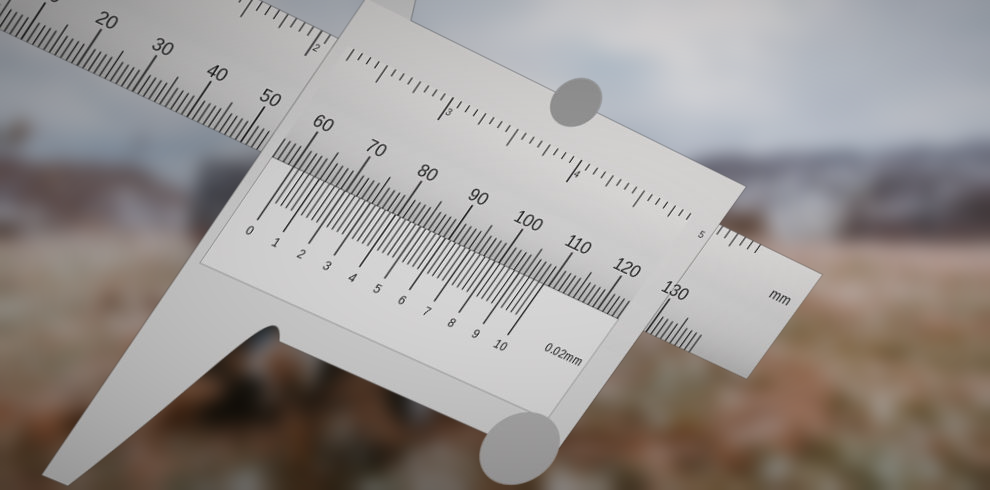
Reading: 60.0 mm
